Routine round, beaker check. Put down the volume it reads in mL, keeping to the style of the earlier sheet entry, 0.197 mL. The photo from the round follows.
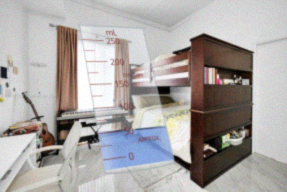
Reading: 50 mL
